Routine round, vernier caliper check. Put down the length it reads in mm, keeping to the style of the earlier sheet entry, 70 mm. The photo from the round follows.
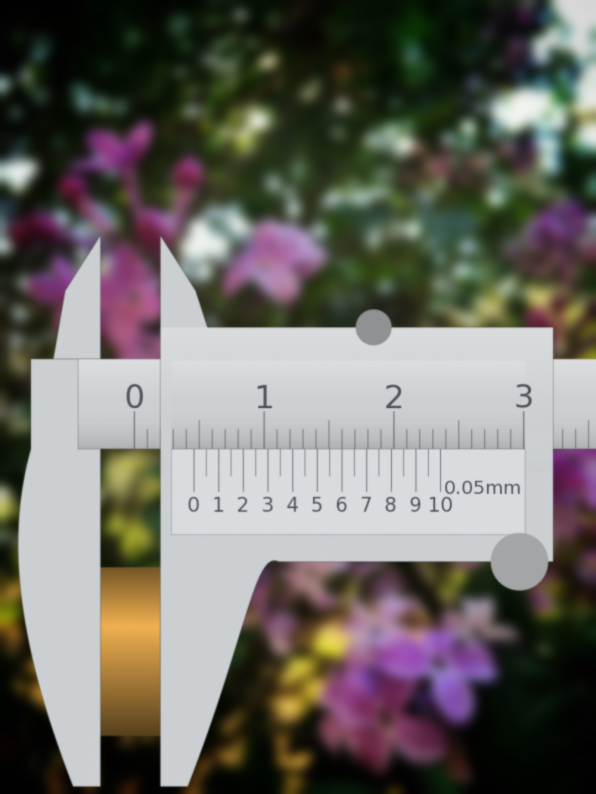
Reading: 4.6 mm
